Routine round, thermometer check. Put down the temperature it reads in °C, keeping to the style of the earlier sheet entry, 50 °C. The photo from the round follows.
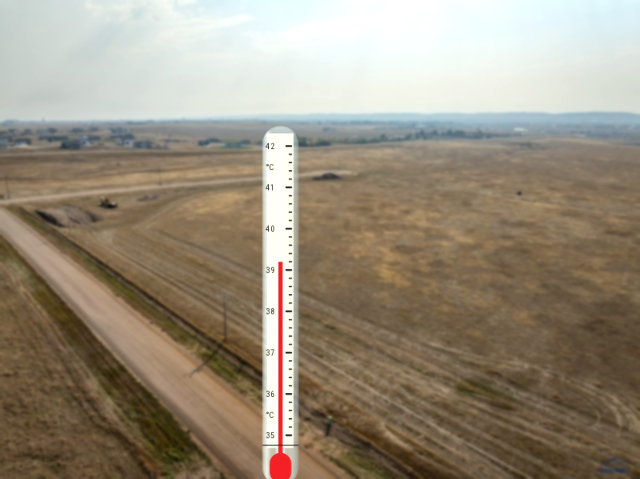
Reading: 39.2 °C
